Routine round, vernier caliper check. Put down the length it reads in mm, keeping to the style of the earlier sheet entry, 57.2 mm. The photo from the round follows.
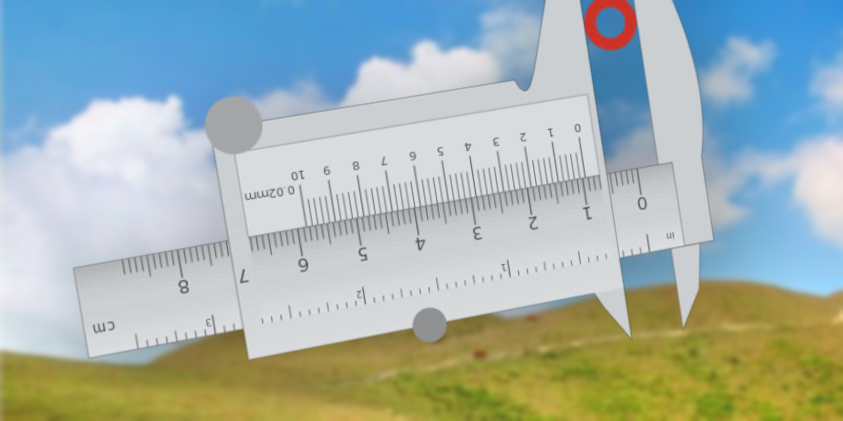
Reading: 9.5 mm
